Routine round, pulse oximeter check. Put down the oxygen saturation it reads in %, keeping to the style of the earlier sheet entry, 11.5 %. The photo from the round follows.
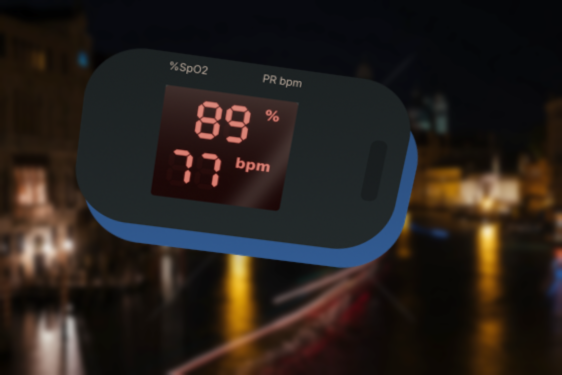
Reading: 89 %
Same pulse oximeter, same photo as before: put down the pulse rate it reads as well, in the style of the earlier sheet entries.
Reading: 77 bpm
